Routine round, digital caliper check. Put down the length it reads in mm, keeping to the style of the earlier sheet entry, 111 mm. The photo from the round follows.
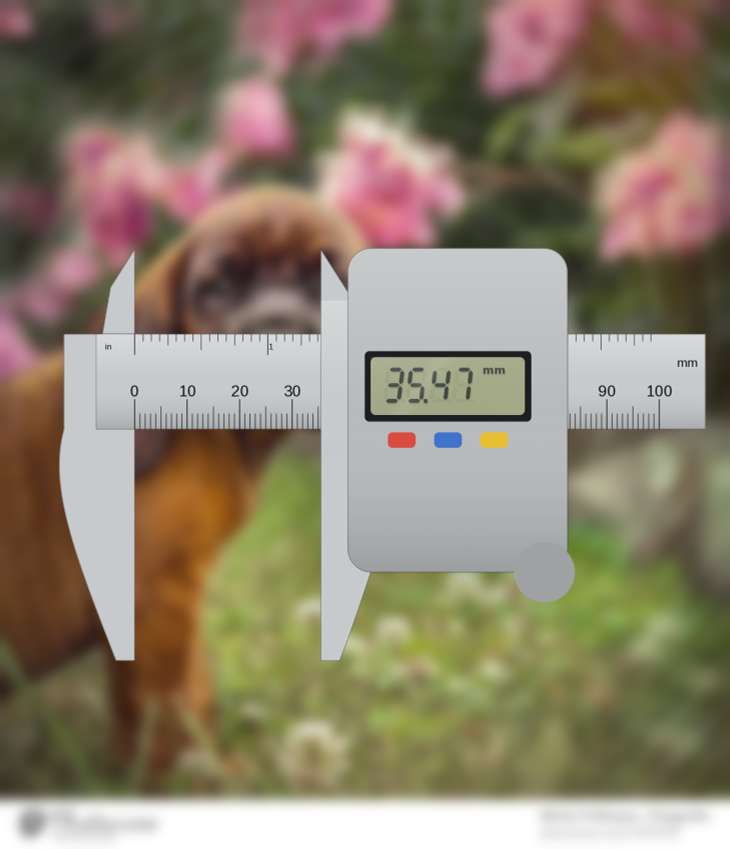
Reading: 35.47 mm
